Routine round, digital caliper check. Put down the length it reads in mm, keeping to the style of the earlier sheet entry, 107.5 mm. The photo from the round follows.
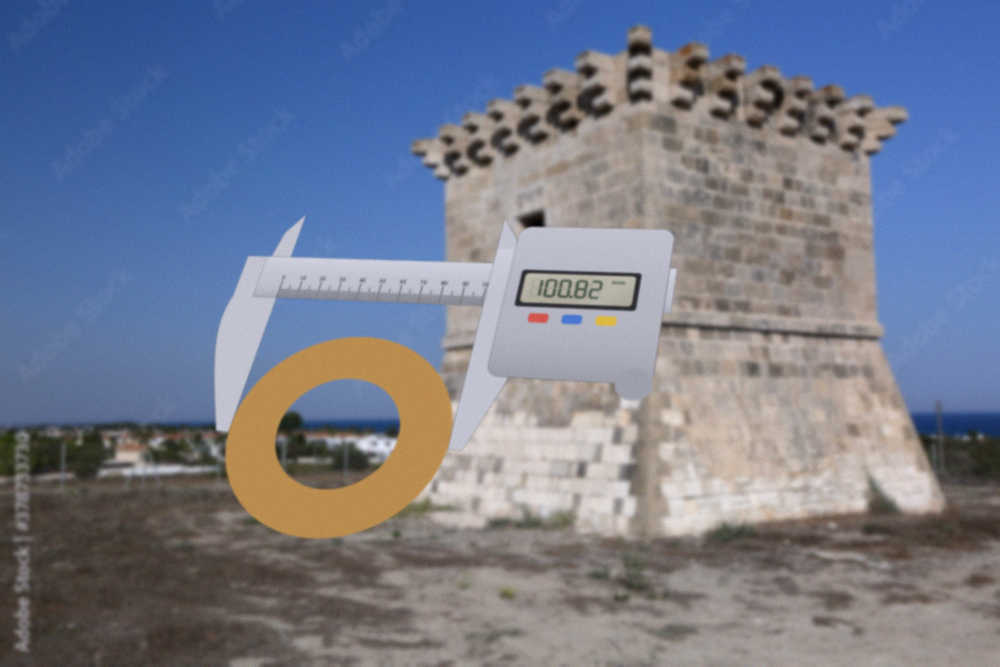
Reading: 100.82 mm
